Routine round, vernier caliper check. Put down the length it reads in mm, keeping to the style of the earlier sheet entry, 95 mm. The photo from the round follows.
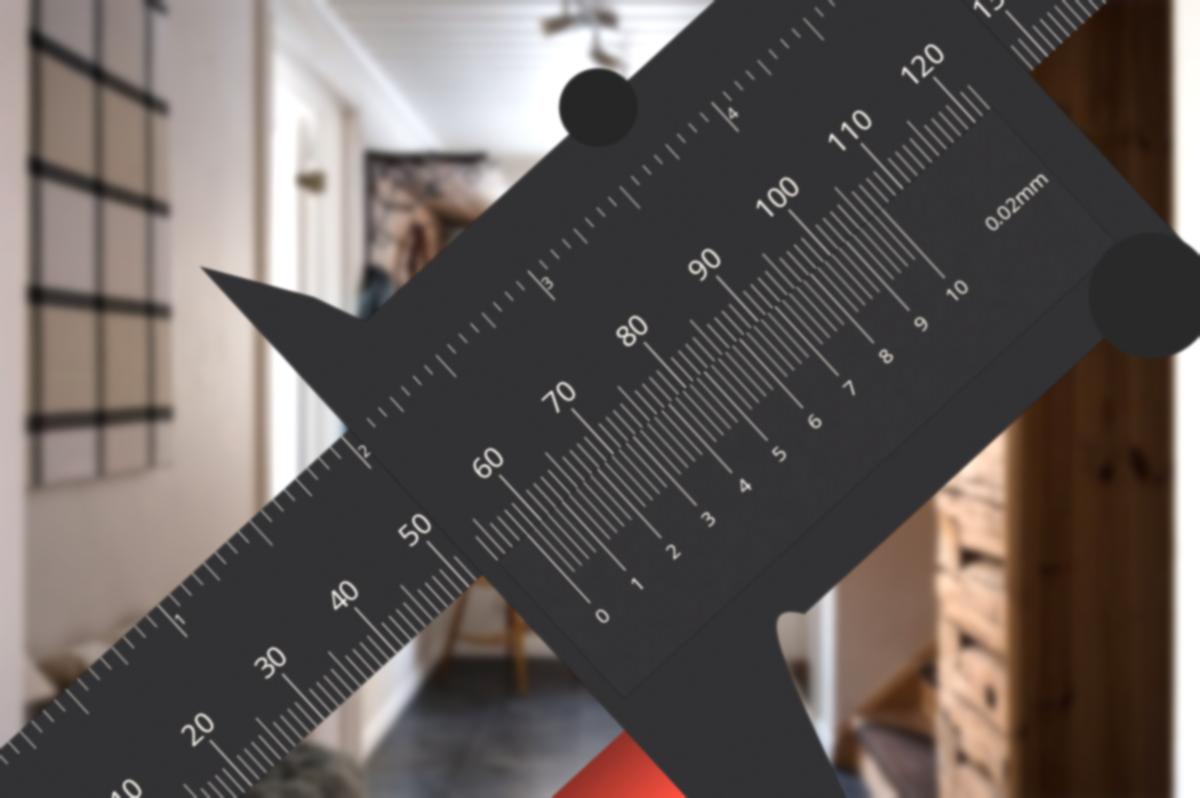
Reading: 58.0 mm
